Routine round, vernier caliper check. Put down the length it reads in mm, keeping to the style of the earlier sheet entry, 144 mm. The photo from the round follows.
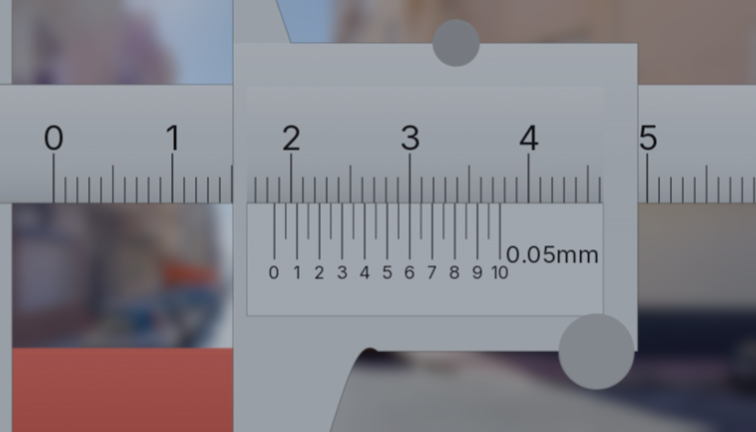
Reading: 18.6 mm
